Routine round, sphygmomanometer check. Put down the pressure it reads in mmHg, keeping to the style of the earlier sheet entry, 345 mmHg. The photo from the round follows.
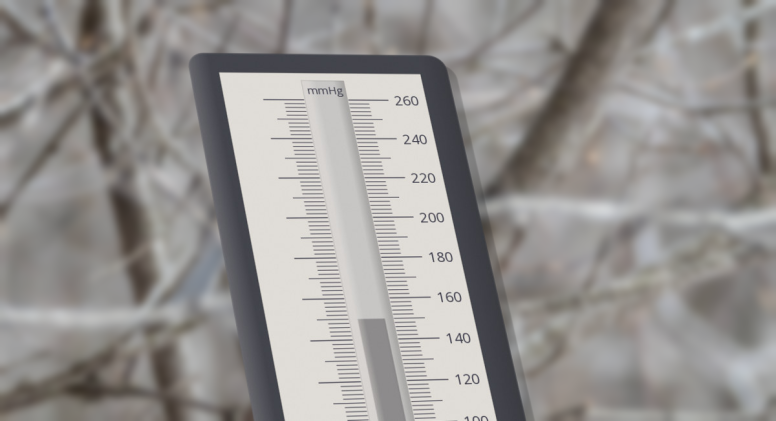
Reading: 150 mmHg
